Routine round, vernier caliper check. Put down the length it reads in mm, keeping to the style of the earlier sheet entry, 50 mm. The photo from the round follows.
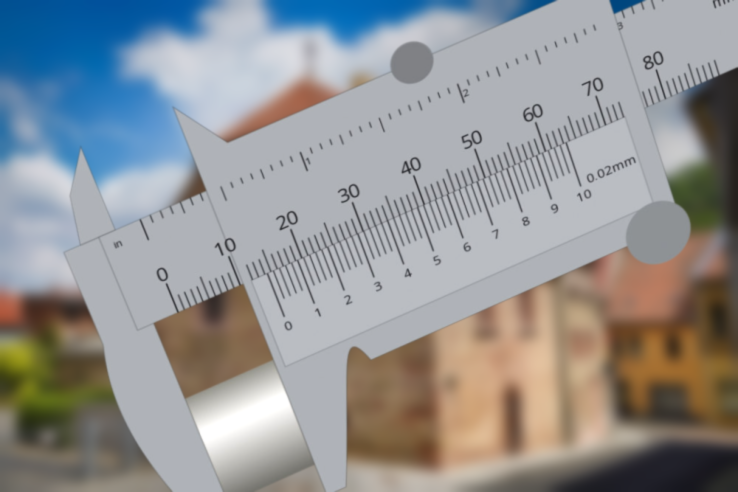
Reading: 14.4 mm
